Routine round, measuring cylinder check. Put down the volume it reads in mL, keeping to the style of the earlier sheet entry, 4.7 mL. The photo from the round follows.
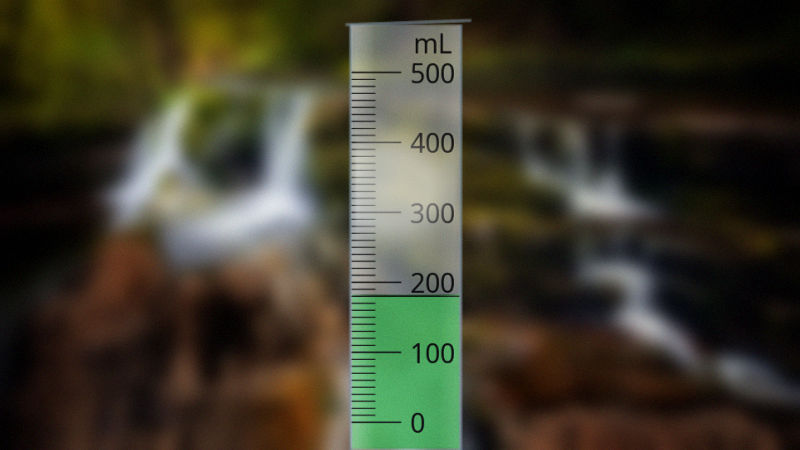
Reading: 180 mL
